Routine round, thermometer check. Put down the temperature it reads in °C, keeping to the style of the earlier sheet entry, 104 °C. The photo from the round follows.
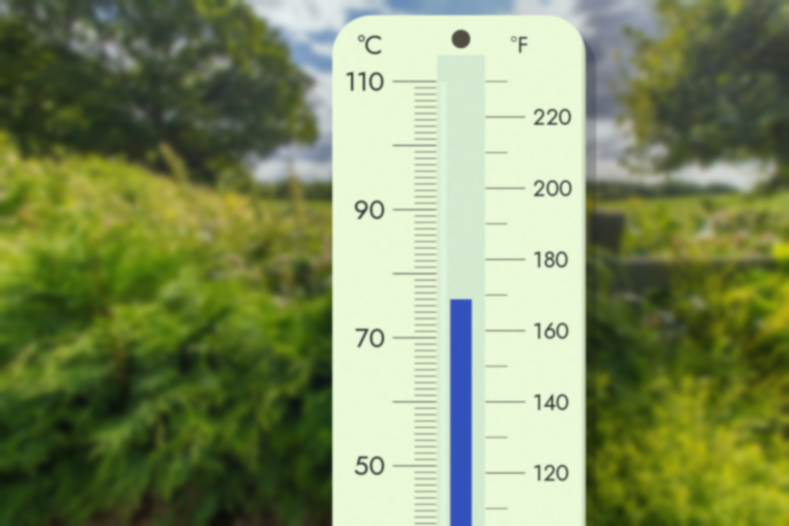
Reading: 76 °C
